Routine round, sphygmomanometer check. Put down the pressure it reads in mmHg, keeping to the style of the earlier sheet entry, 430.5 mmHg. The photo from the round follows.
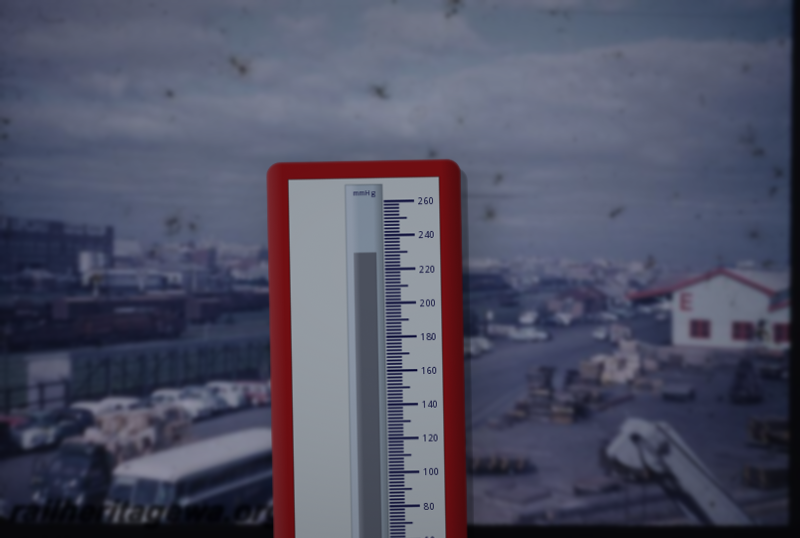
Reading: 230 mmHg
